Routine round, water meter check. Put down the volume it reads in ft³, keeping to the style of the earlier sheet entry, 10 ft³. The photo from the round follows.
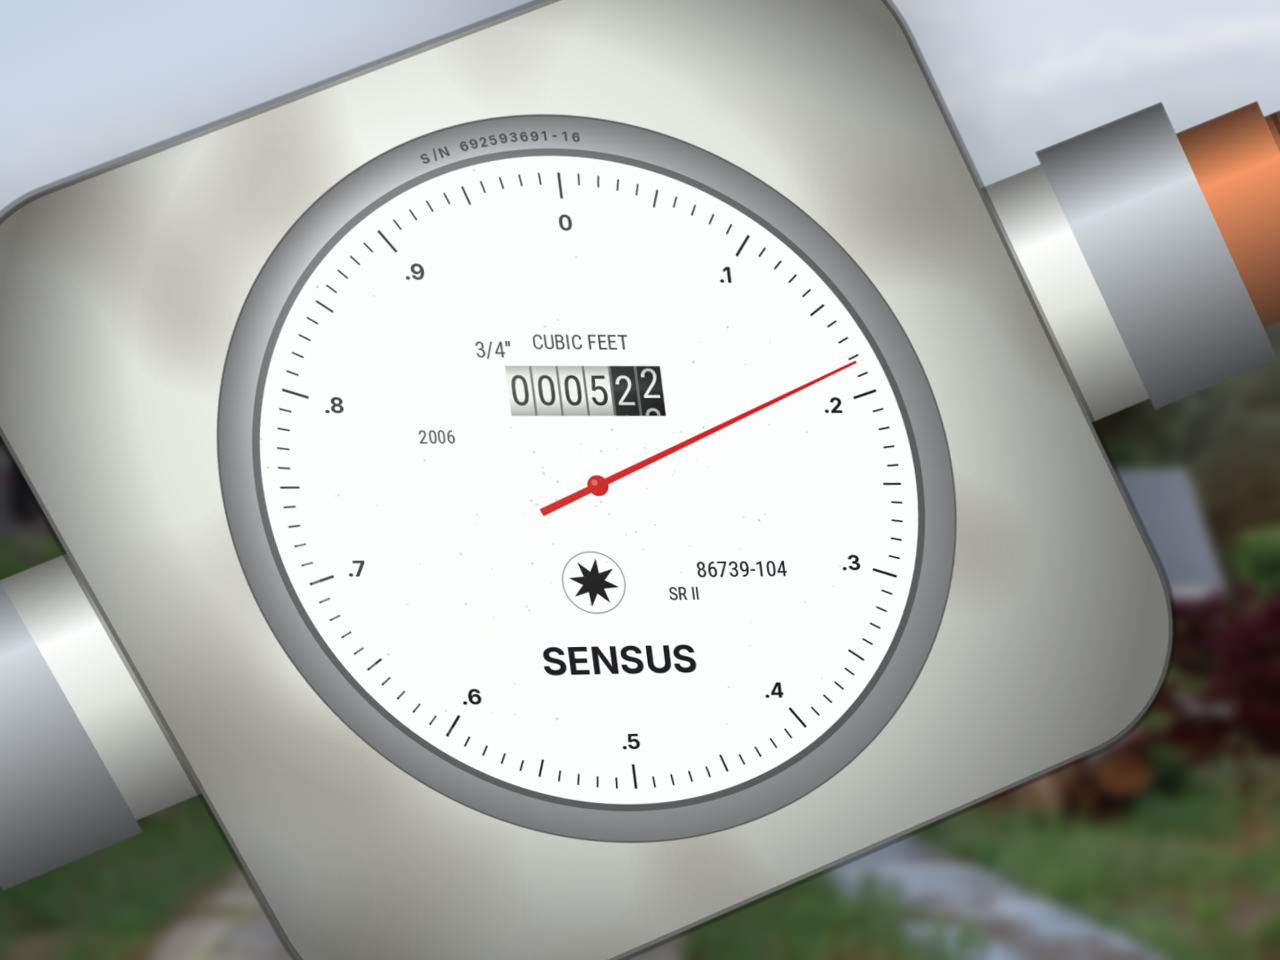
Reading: 522.18 ft³
